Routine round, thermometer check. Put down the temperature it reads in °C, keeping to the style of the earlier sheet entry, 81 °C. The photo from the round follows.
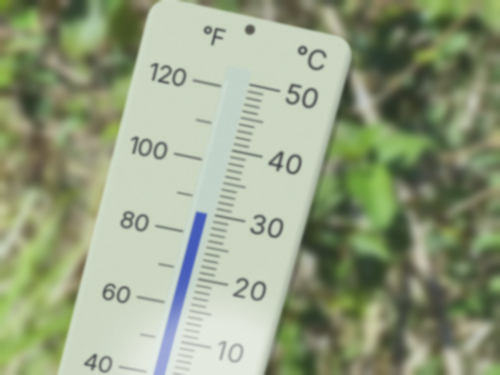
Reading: 30 °C
